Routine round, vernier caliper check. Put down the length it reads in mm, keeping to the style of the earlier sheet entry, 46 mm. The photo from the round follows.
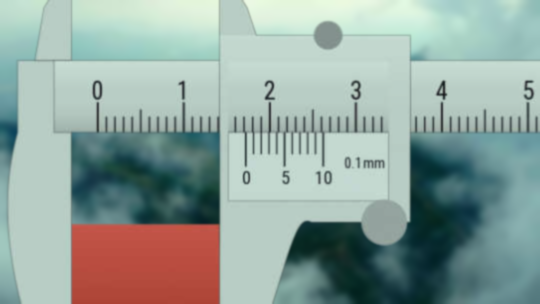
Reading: 17.2 mm
